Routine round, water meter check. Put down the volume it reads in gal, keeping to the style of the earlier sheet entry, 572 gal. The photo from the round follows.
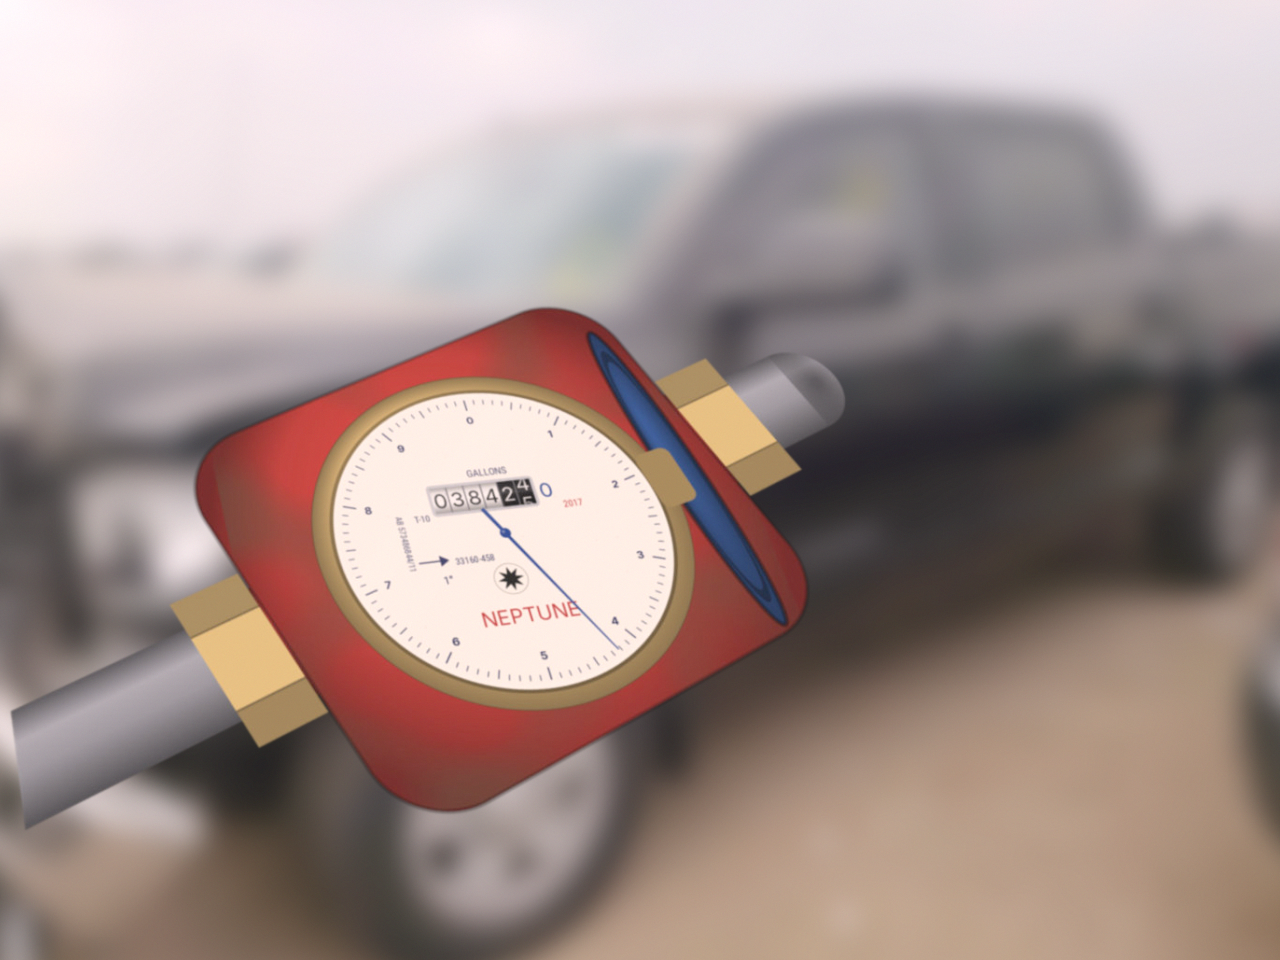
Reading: 384244.2 gal
